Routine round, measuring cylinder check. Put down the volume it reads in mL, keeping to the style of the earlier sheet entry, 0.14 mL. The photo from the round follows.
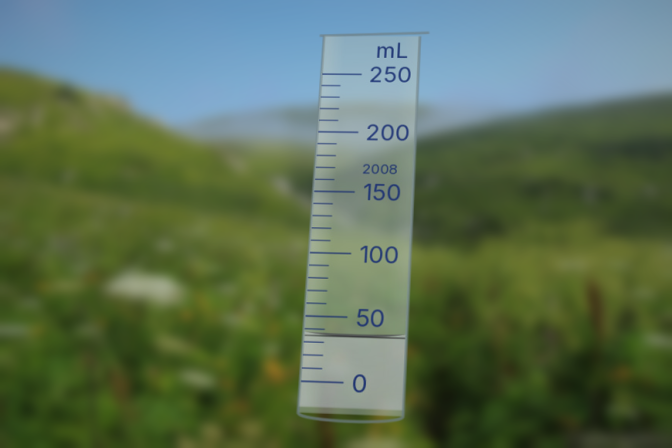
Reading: 35 mL
